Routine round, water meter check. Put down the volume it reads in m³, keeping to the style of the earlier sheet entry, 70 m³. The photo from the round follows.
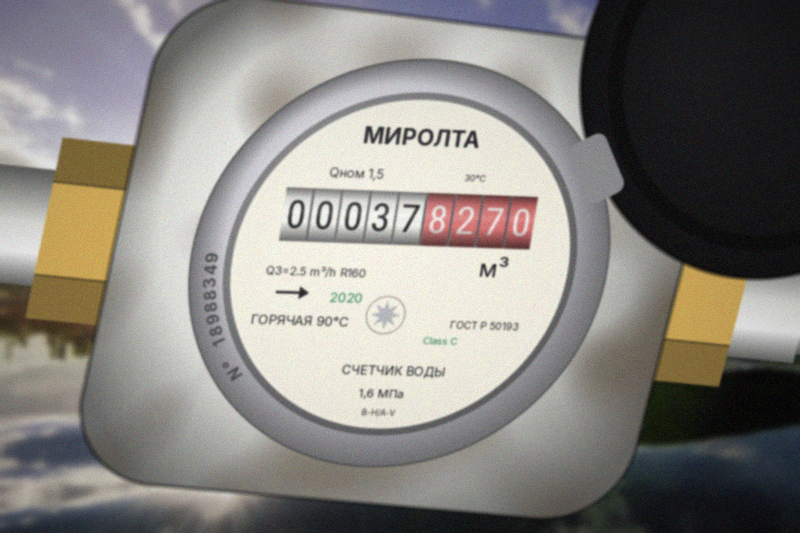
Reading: 37.8270 m³
